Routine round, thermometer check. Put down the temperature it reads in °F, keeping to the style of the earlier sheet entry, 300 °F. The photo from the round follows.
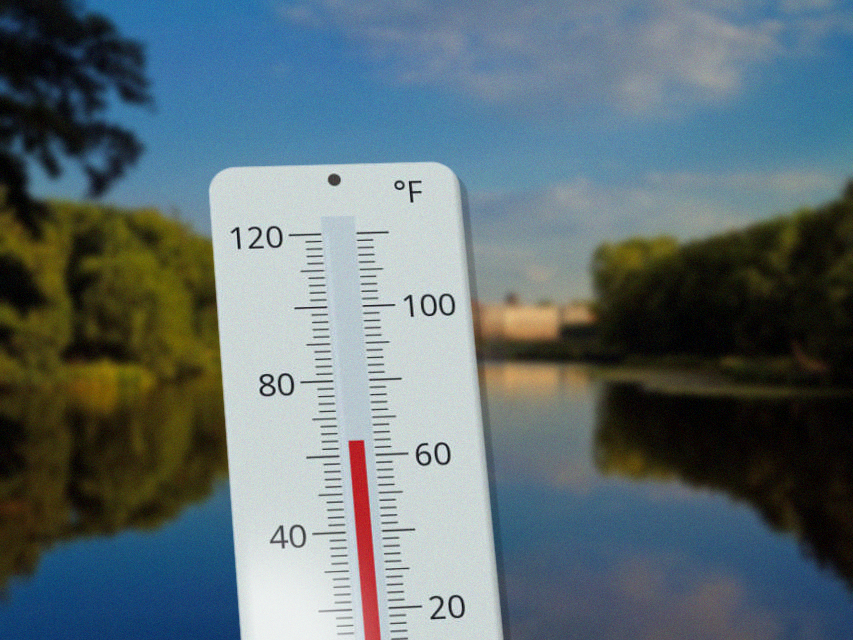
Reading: 64 °F
